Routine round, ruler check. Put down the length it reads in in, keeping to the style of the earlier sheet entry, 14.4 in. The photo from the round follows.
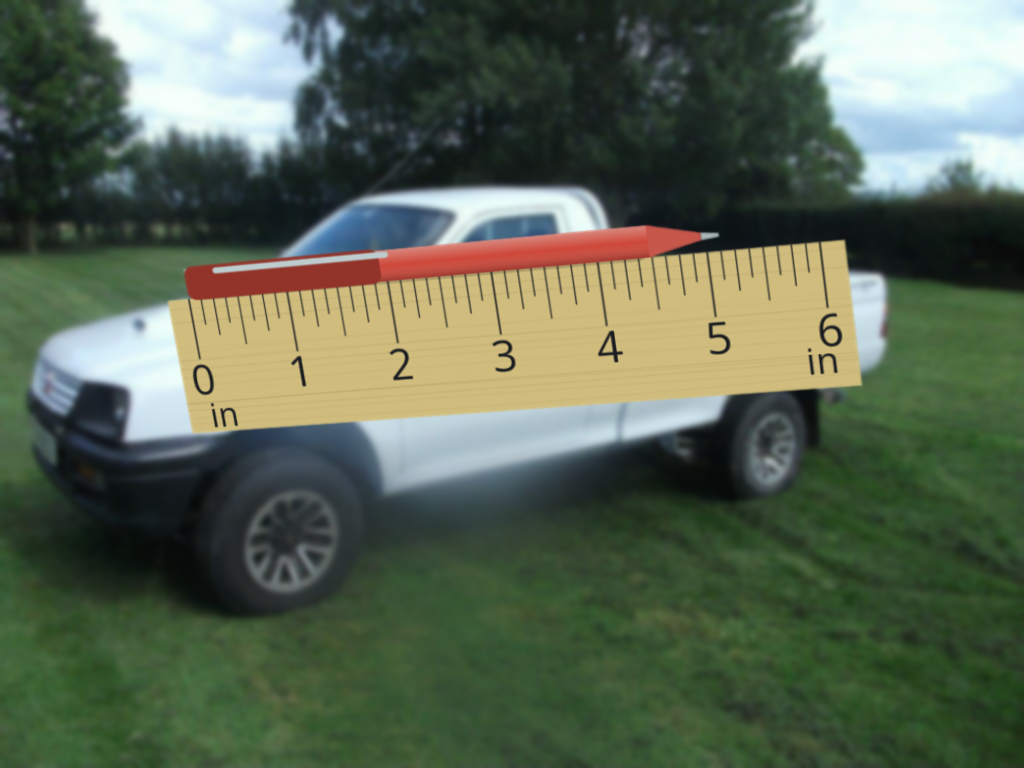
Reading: 5.125 in
